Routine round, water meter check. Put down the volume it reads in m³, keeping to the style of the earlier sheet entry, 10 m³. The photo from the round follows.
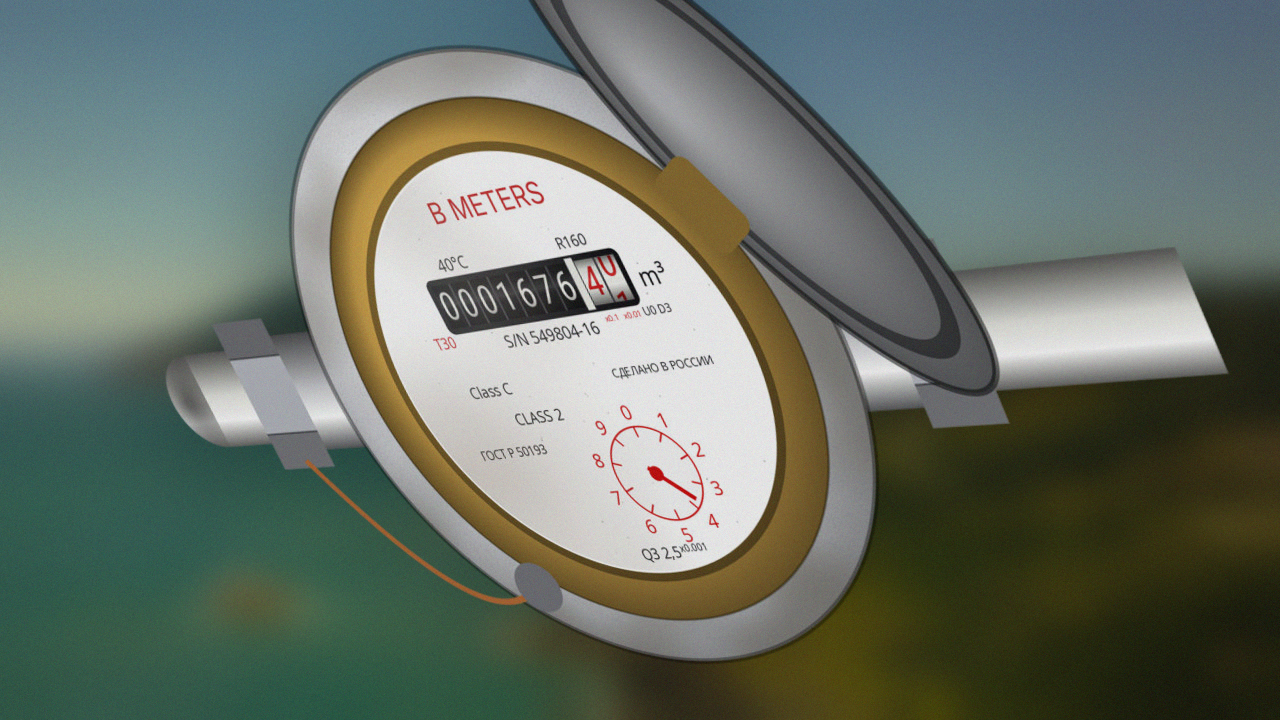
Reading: 1676.403 m³
